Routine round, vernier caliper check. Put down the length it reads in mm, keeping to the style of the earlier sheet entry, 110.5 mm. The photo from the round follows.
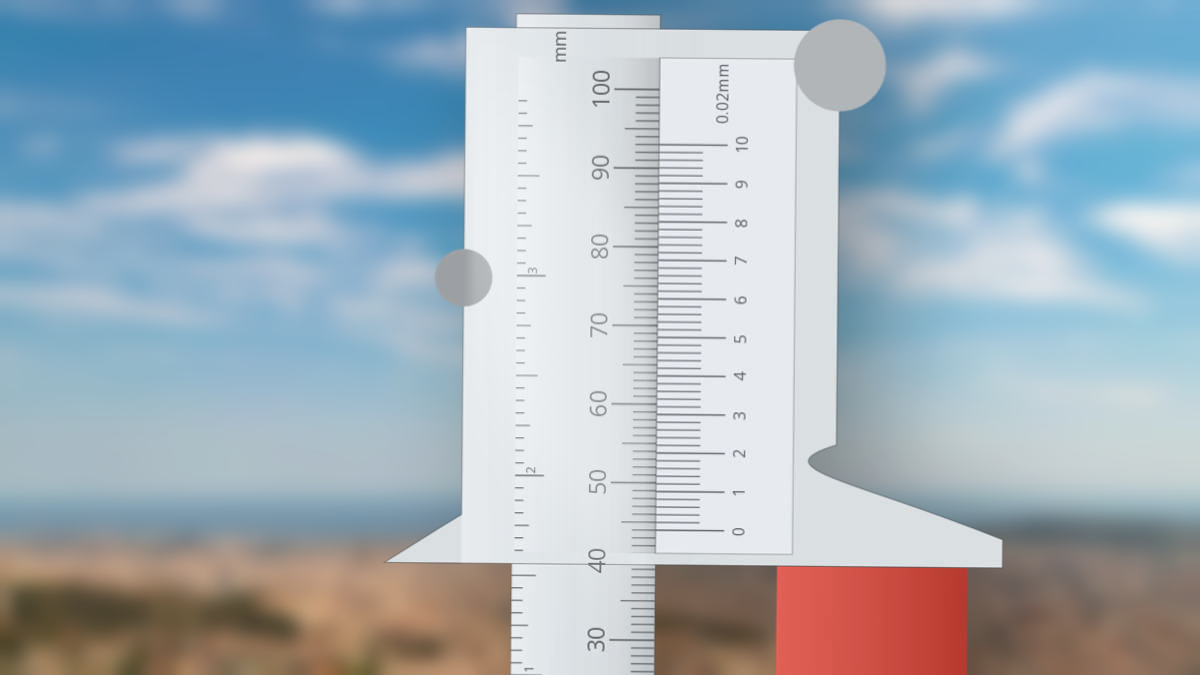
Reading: 44.0 mm
